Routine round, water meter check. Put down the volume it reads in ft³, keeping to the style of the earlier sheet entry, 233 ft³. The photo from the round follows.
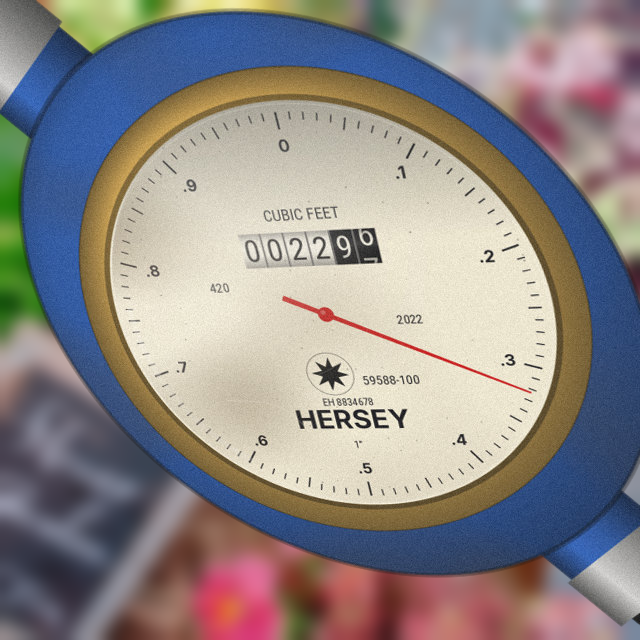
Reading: 2296.32 ft³
